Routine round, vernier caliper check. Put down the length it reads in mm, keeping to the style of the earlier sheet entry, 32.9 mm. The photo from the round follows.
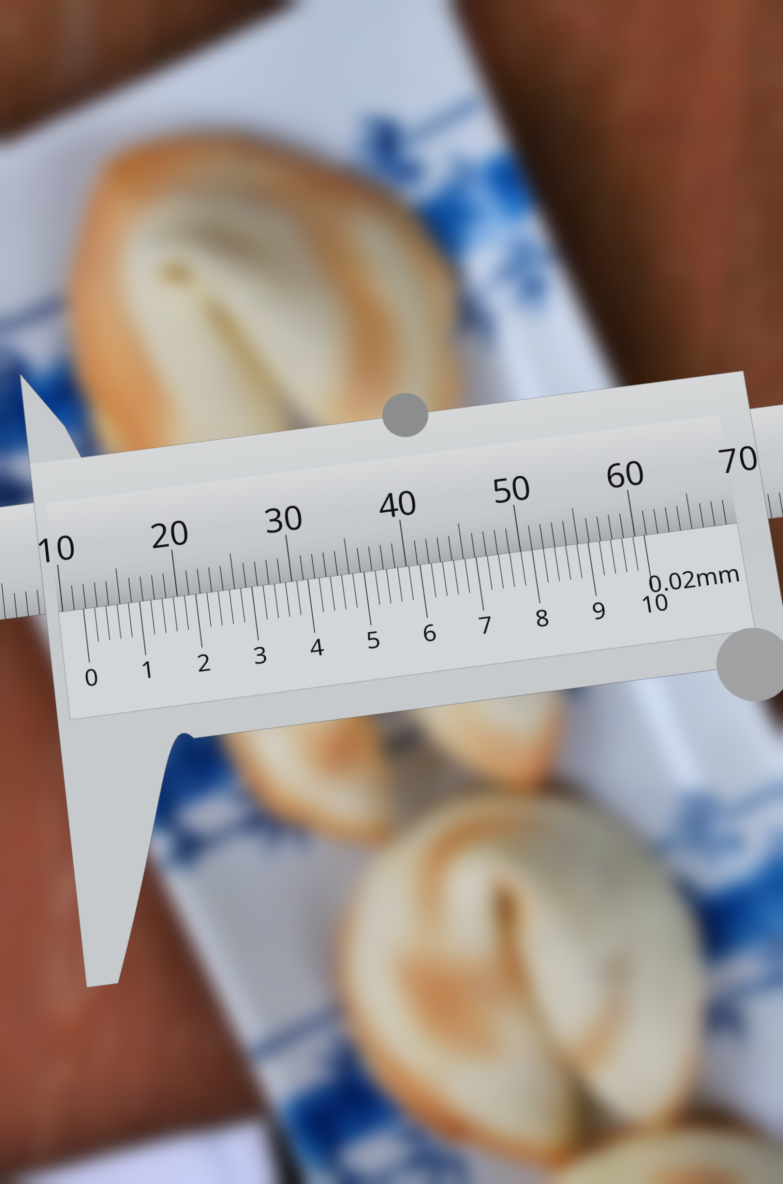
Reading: 11.8 mm
